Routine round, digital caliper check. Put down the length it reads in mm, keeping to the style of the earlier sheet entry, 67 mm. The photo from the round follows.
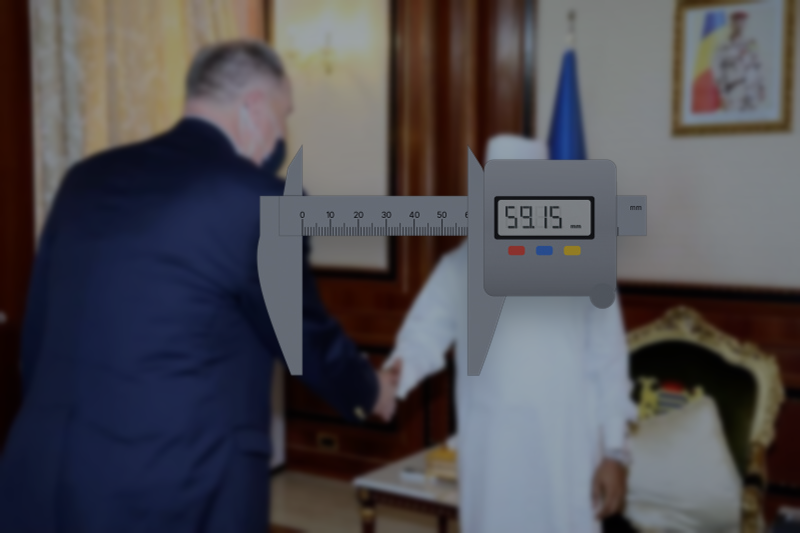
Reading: 59.15 mm
